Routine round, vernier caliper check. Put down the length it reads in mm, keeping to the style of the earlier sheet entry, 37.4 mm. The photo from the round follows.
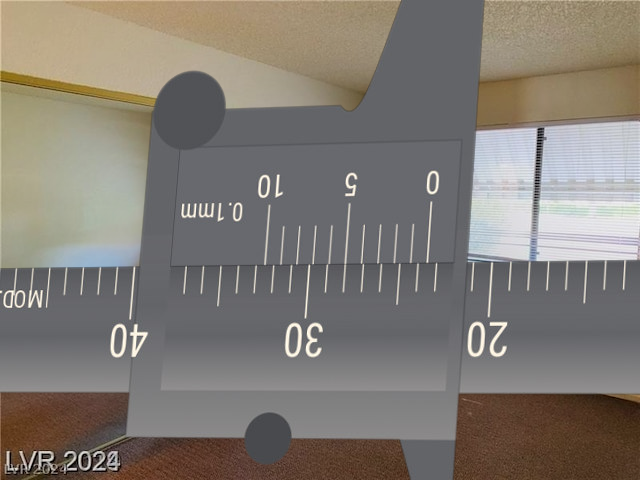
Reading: 23.5 mm
